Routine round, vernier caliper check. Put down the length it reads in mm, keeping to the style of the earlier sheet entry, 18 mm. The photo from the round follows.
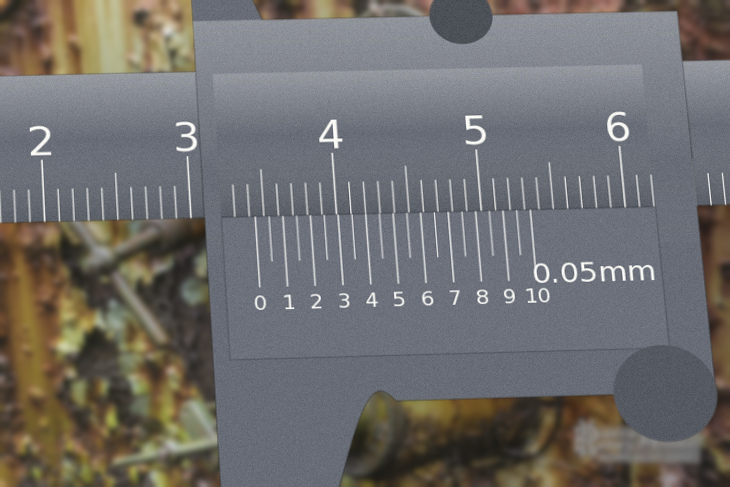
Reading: 34.4 mm
